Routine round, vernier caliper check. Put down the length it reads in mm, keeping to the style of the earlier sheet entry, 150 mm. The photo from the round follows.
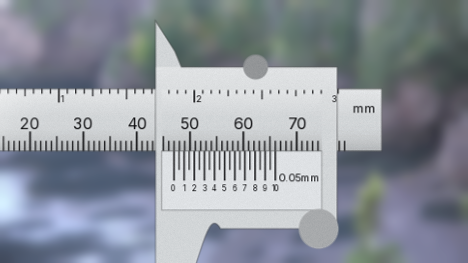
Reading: 47.0 mm
